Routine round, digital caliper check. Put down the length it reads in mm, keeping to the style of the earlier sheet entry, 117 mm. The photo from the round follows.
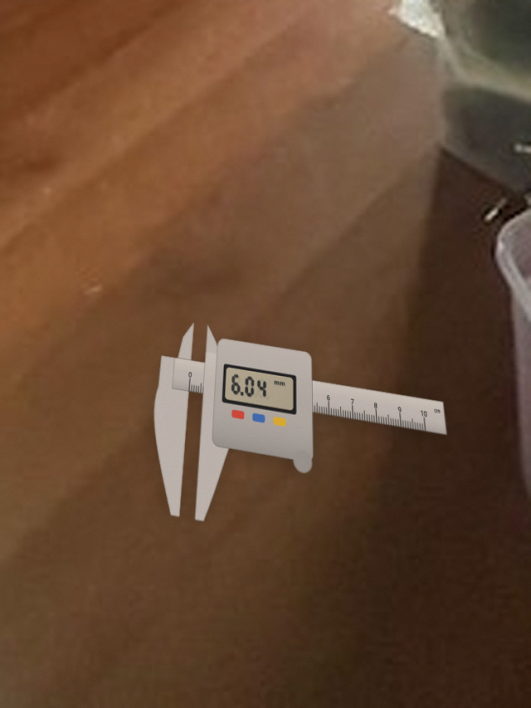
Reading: 6.04 mm
